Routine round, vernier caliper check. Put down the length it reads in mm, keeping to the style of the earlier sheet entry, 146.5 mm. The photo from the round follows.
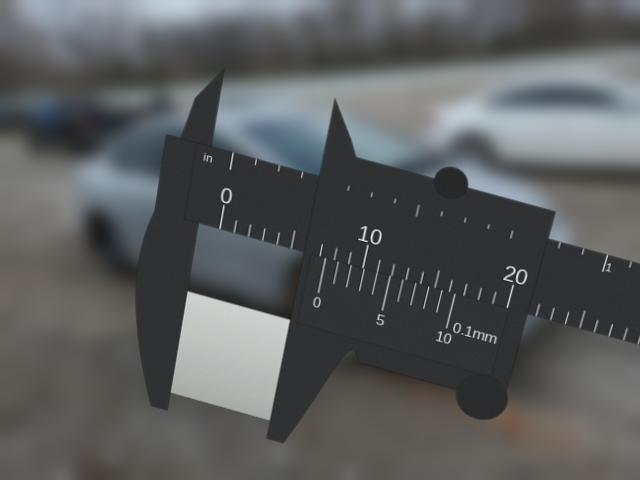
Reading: 7.4 mm
